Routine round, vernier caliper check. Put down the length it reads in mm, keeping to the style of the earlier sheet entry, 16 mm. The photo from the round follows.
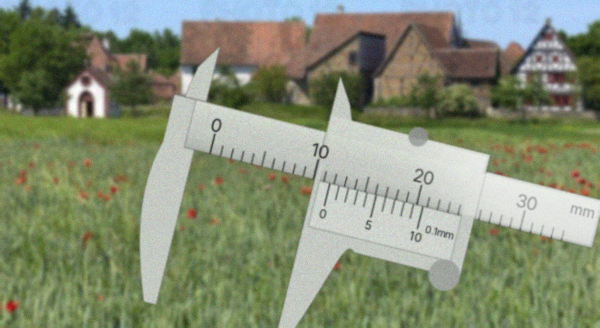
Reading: 11.6 mm
